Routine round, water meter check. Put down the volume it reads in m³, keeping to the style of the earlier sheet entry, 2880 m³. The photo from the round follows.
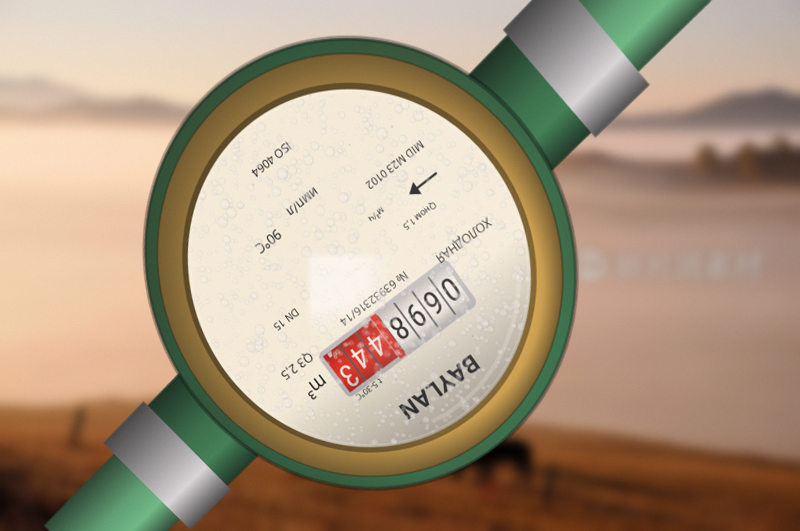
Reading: 698.443 m³
